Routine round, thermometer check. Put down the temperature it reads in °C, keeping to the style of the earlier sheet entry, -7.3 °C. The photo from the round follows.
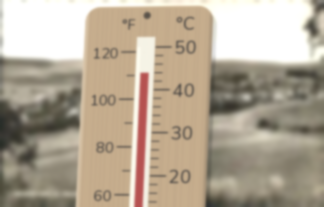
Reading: 44 °C
